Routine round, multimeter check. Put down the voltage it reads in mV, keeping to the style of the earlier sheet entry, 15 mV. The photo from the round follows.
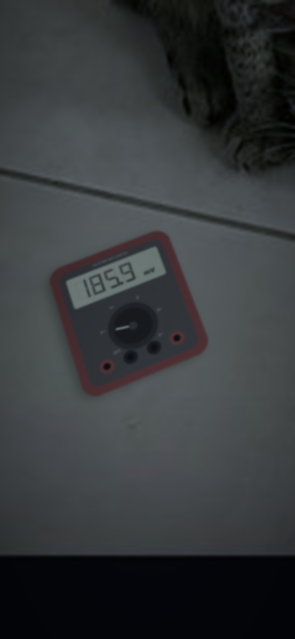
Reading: 185.9 mV
